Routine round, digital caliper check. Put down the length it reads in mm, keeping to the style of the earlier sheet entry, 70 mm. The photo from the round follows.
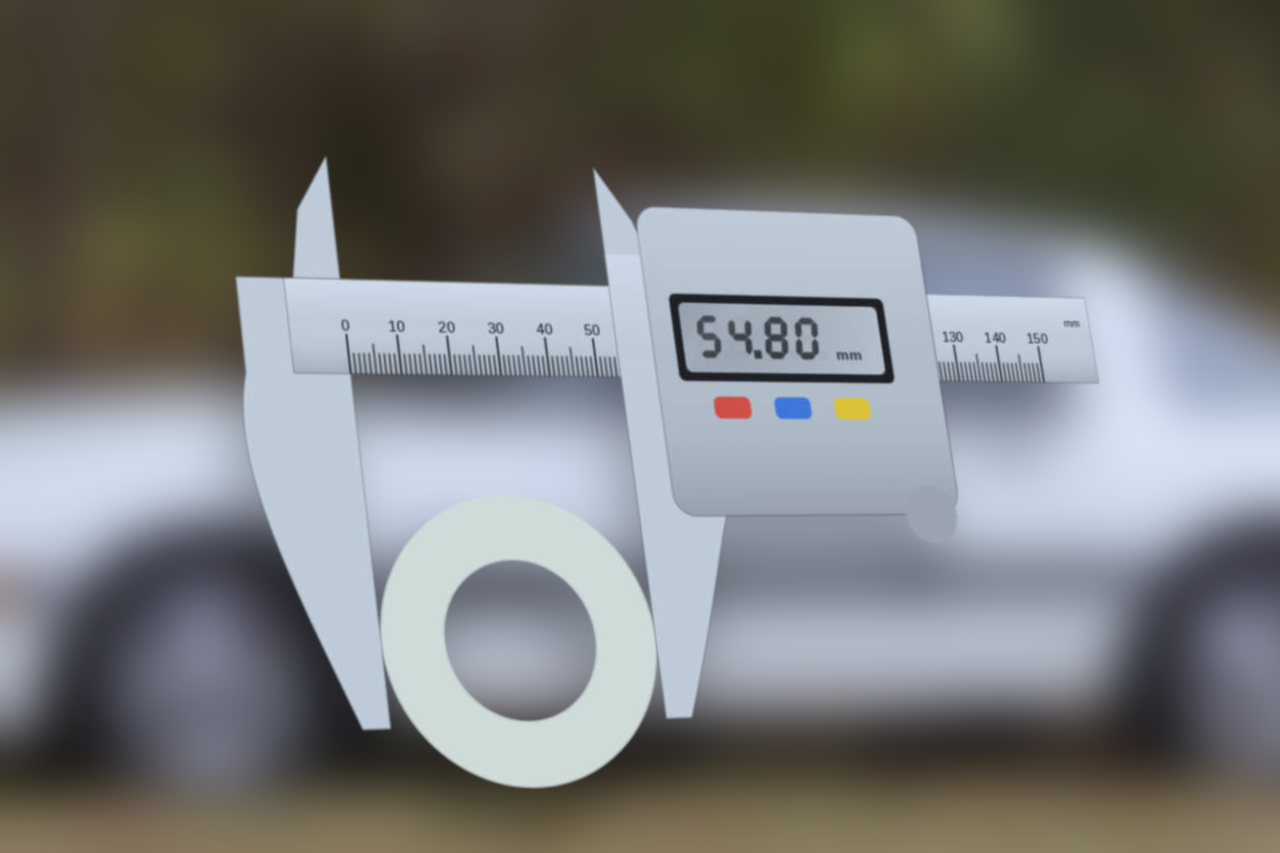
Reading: 54.80 mm
